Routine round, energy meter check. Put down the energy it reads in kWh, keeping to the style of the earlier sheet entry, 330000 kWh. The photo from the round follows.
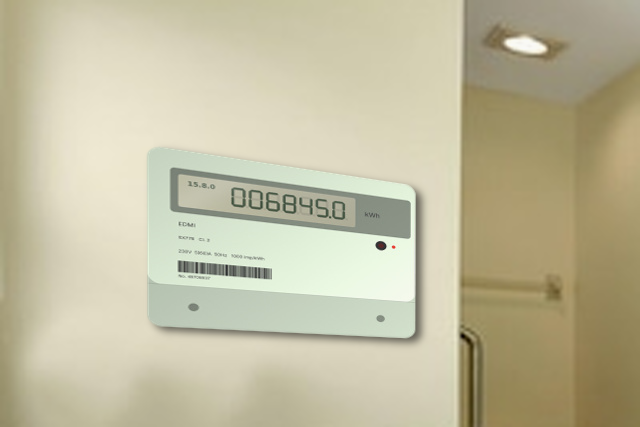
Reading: 6845.0 kWh
